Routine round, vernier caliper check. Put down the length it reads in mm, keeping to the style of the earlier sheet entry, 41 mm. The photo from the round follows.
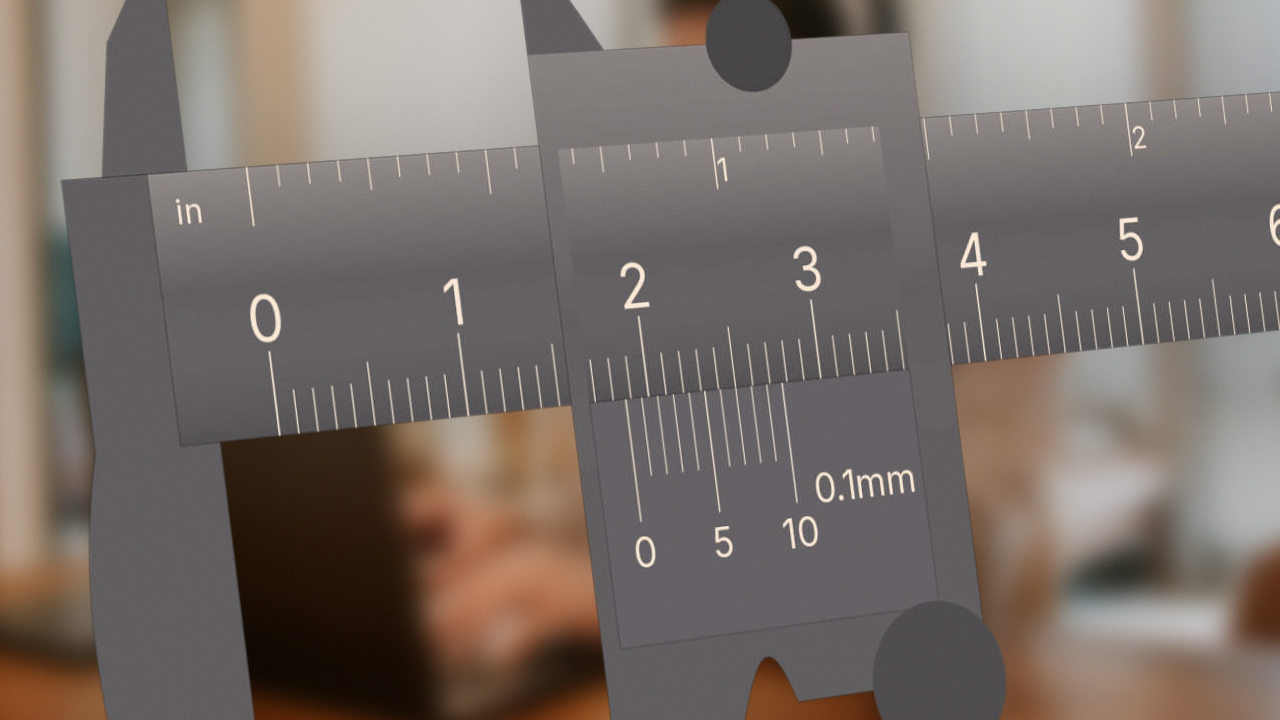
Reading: 18.7 mm
